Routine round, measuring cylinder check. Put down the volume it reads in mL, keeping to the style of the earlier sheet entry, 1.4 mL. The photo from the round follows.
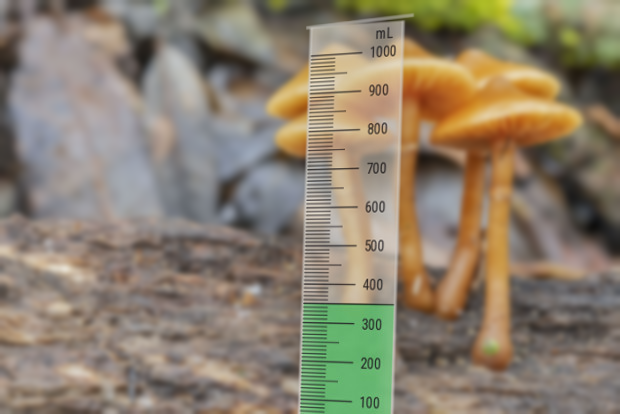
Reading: 350 mL
